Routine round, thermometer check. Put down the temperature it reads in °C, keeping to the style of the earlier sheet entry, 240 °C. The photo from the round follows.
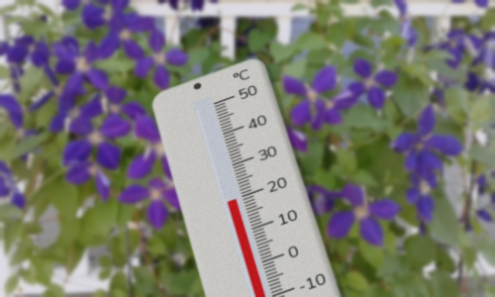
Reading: 20 °C
